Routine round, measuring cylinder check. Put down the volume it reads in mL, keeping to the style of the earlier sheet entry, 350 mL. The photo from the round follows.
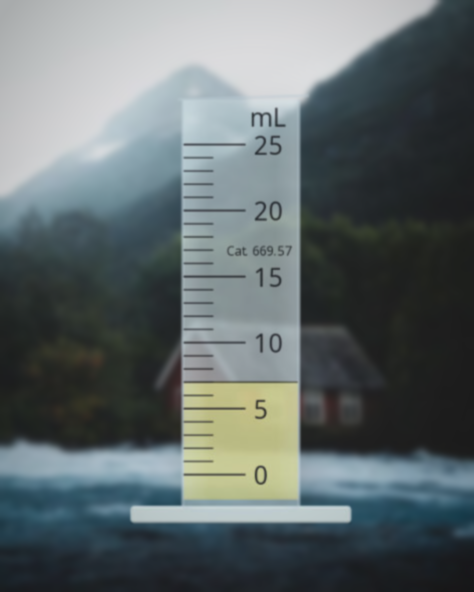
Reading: 7 mL
